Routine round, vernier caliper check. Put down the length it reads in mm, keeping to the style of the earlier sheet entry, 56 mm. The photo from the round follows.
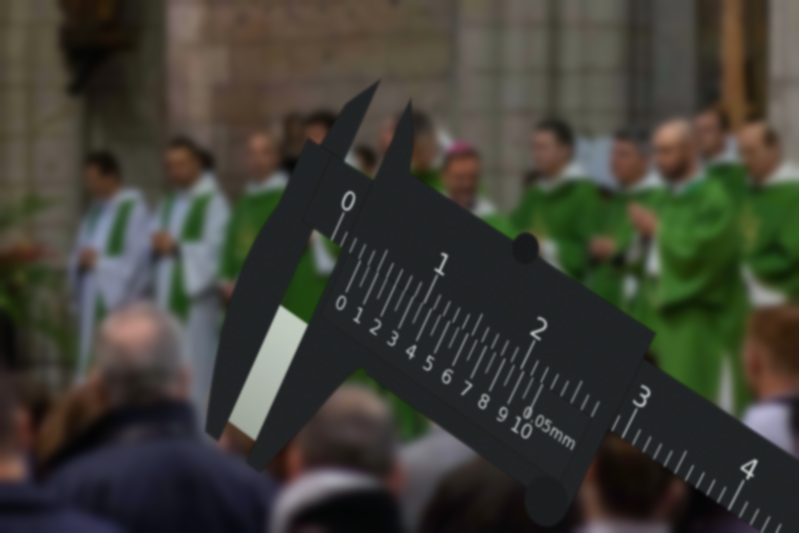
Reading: 3.2 mm
